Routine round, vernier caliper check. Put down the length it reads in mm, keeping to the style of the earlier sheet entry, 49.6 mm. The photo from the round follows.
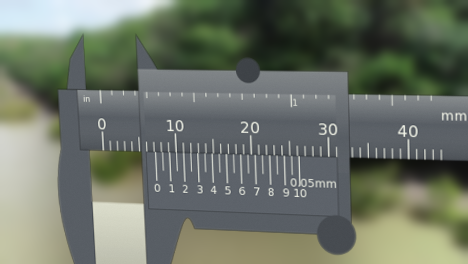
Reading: 7.2 mm
